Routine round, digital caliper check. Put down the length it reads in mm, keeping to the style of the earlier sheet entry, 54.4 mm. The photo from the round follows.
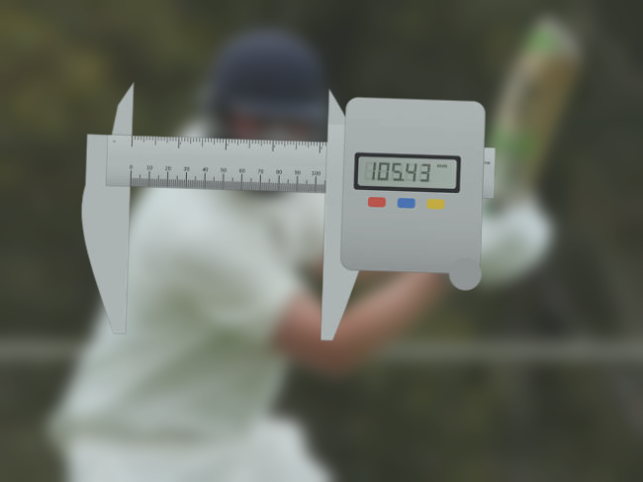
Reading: 105.43 mm
